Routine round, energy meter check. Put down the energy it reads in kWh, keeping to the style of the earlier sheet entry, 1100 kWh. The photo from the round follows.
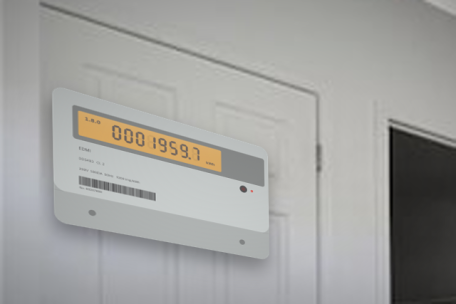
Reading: 1959.7 kWh
